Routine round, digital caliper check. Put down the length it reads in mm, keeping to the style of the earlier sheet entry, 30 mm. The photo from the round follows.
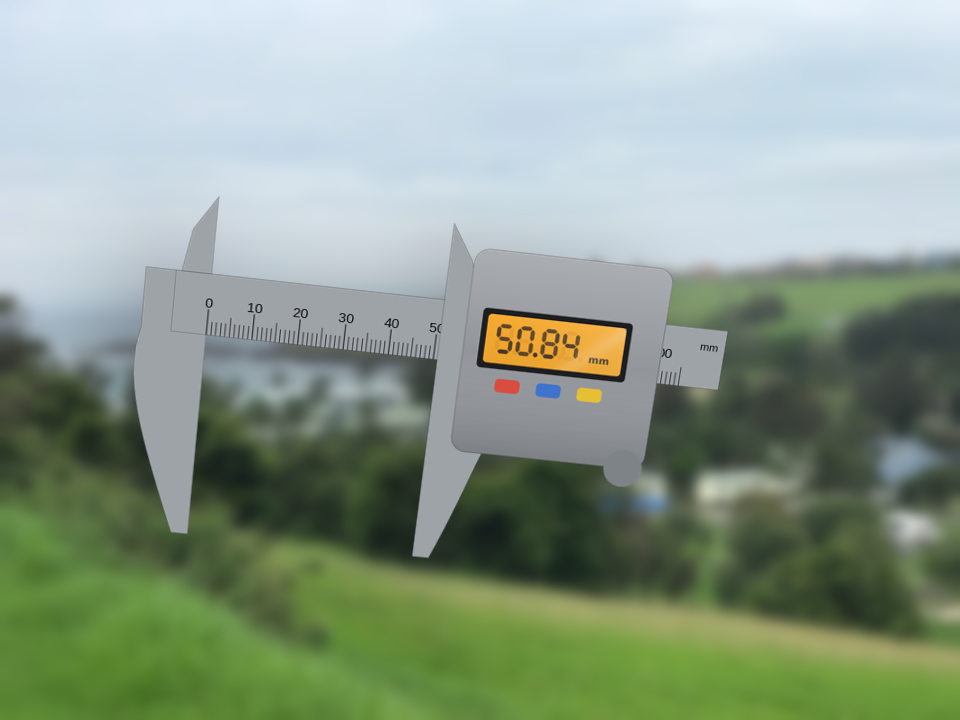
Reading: 50.84 mm
